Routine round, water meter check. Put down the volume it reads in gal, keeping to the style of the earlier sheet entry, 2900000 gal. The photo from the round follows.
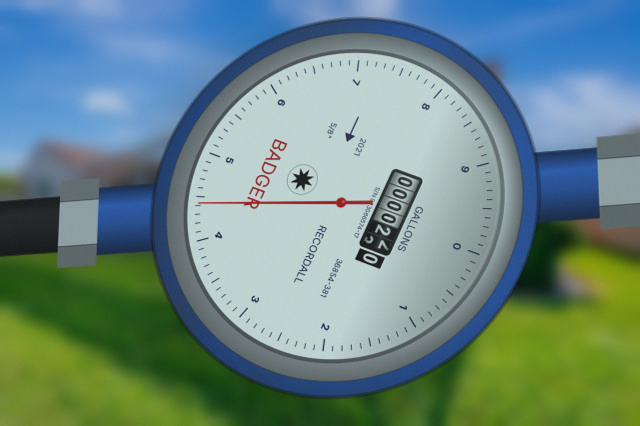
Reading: 224.4 gal
